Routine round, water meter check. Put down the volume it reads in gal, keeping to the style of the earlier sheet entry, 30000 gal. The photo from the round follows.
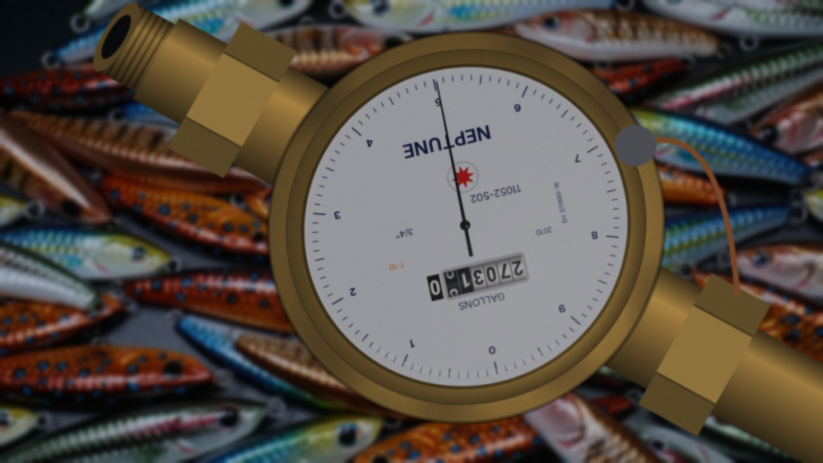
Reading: 2703185.0 gal
